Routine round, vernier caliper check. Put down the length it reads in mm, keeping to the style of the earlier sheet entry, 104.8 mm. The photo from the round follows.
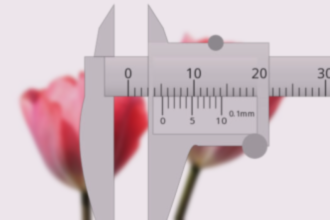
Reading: 5.2 mm
